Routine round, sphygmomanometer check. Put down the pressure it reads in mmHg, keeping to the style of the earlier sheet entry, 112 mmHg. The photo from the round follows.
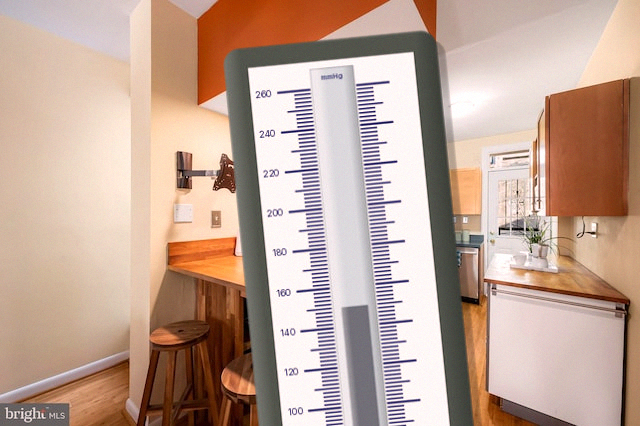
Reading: 150 mmHg
